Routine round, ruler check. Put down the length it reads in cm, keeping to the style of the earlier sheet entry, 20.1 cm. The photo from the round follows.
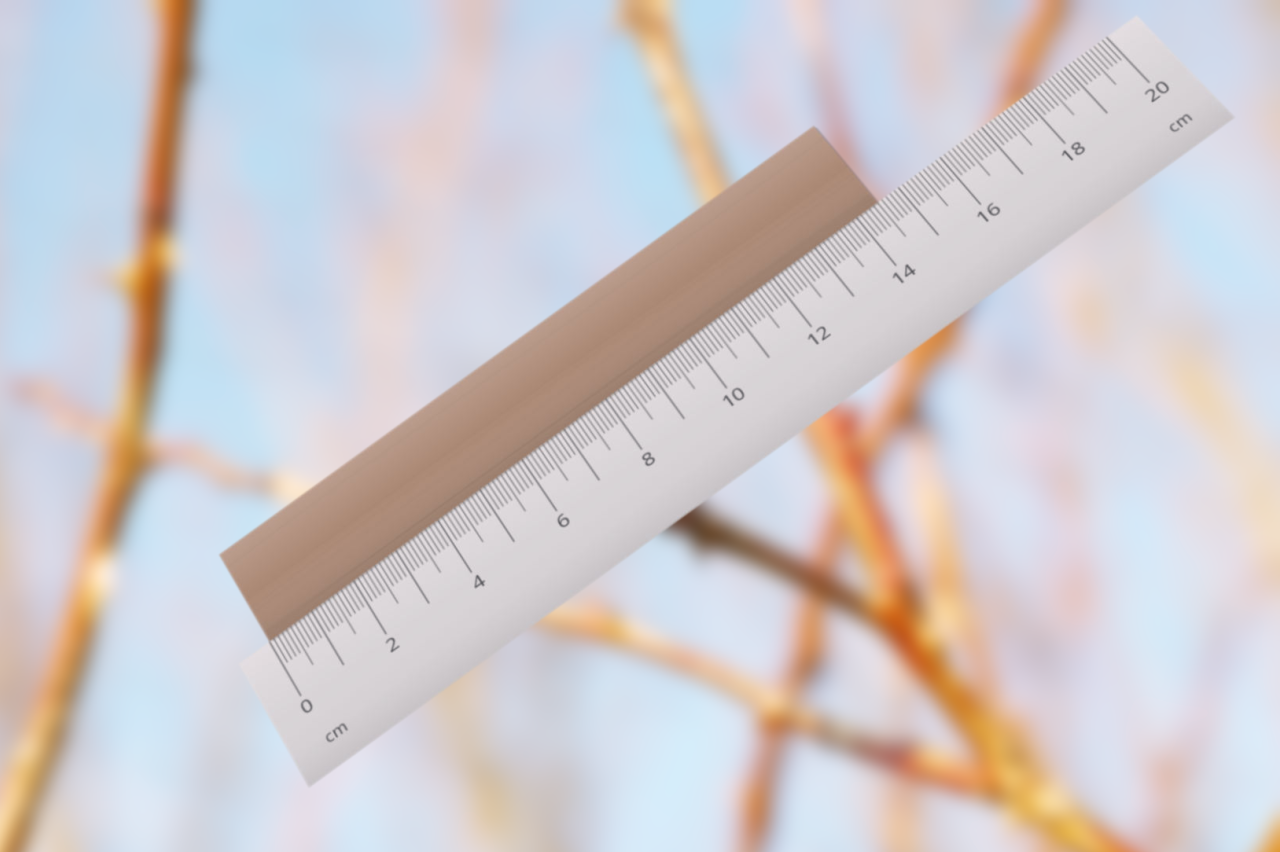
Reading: 14.5 cm
